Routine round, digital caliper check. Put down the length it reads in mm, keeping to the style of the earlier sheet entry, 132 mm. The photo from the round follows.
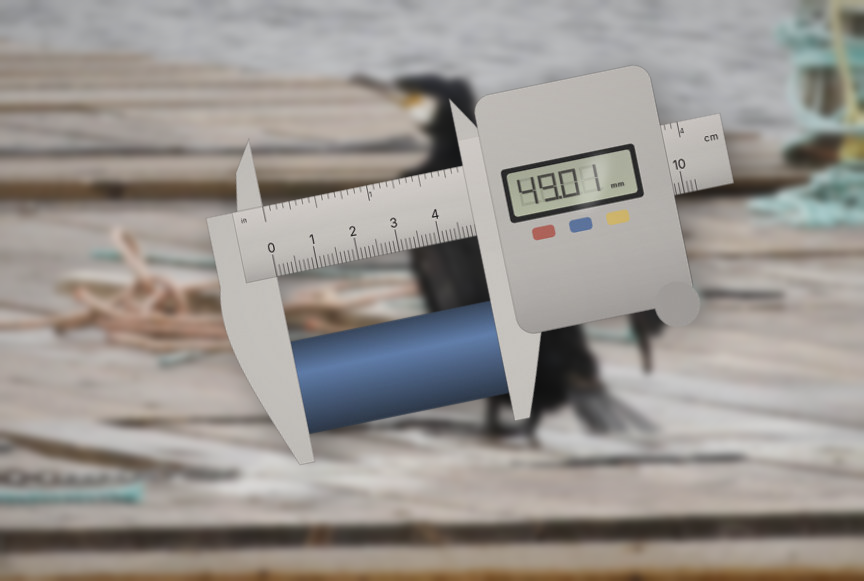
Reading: 49.01 mm
